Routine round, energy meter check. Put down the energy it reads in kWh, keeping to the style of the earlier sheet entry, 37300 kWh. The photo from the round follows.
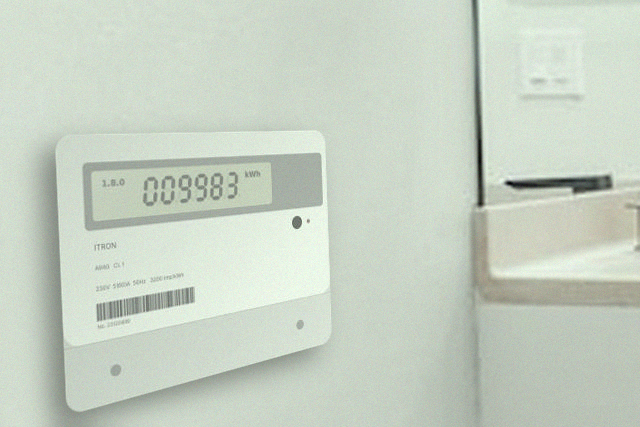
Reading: 9983 kWh
